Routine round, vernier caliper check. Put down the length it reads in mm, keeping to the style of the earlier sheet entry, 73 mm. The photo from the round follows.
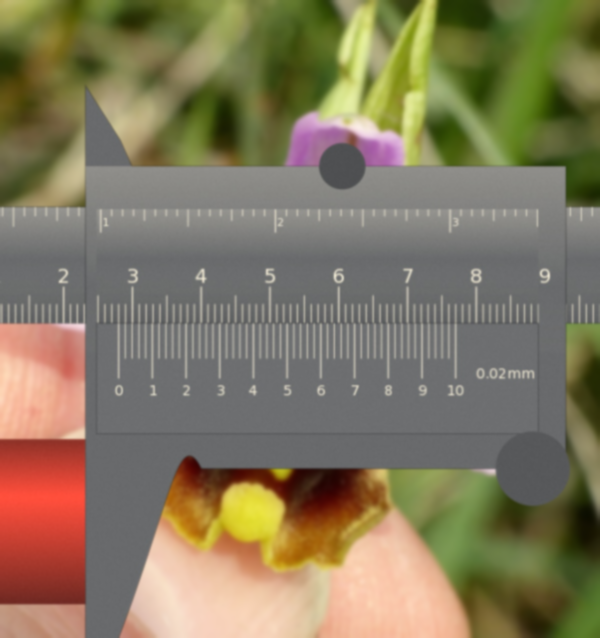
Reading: 28.0 mm
